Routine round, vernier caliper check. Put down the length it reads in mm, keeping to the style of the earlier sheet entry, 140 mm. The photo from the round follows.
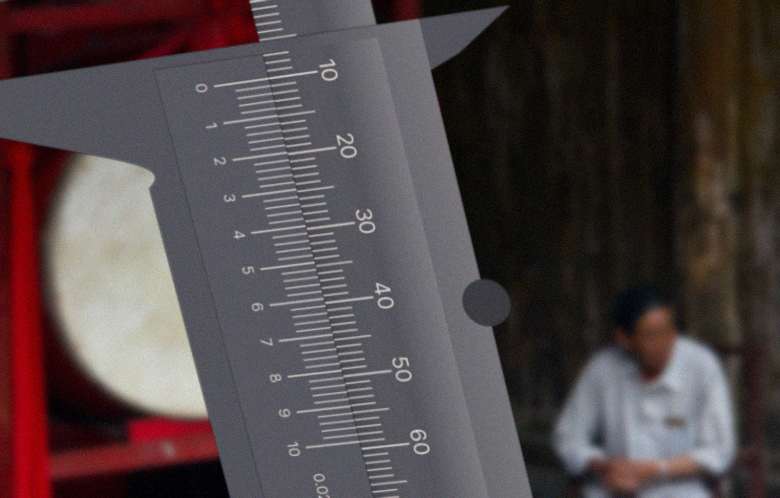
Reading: 10.0 mm
